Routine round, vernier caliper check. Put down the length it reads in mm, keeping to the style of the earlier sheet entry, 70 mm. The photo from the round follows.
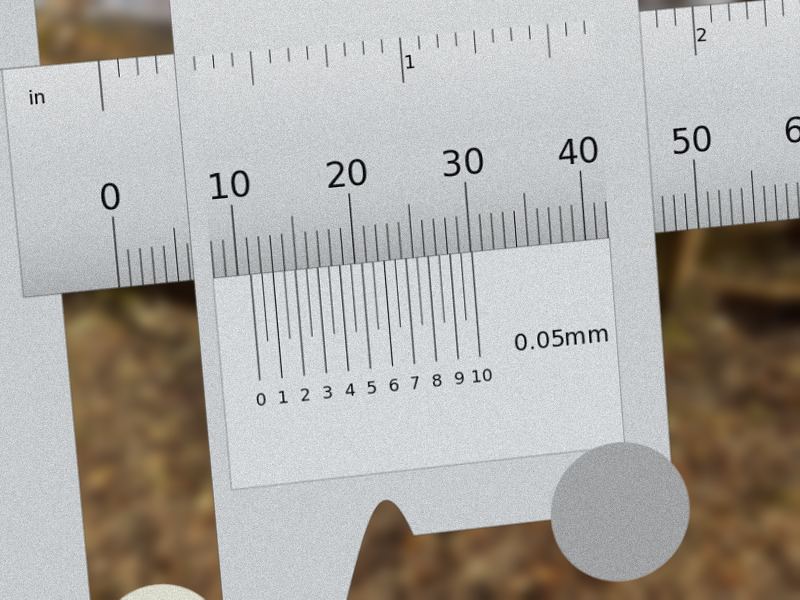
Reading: 11.1 mm
